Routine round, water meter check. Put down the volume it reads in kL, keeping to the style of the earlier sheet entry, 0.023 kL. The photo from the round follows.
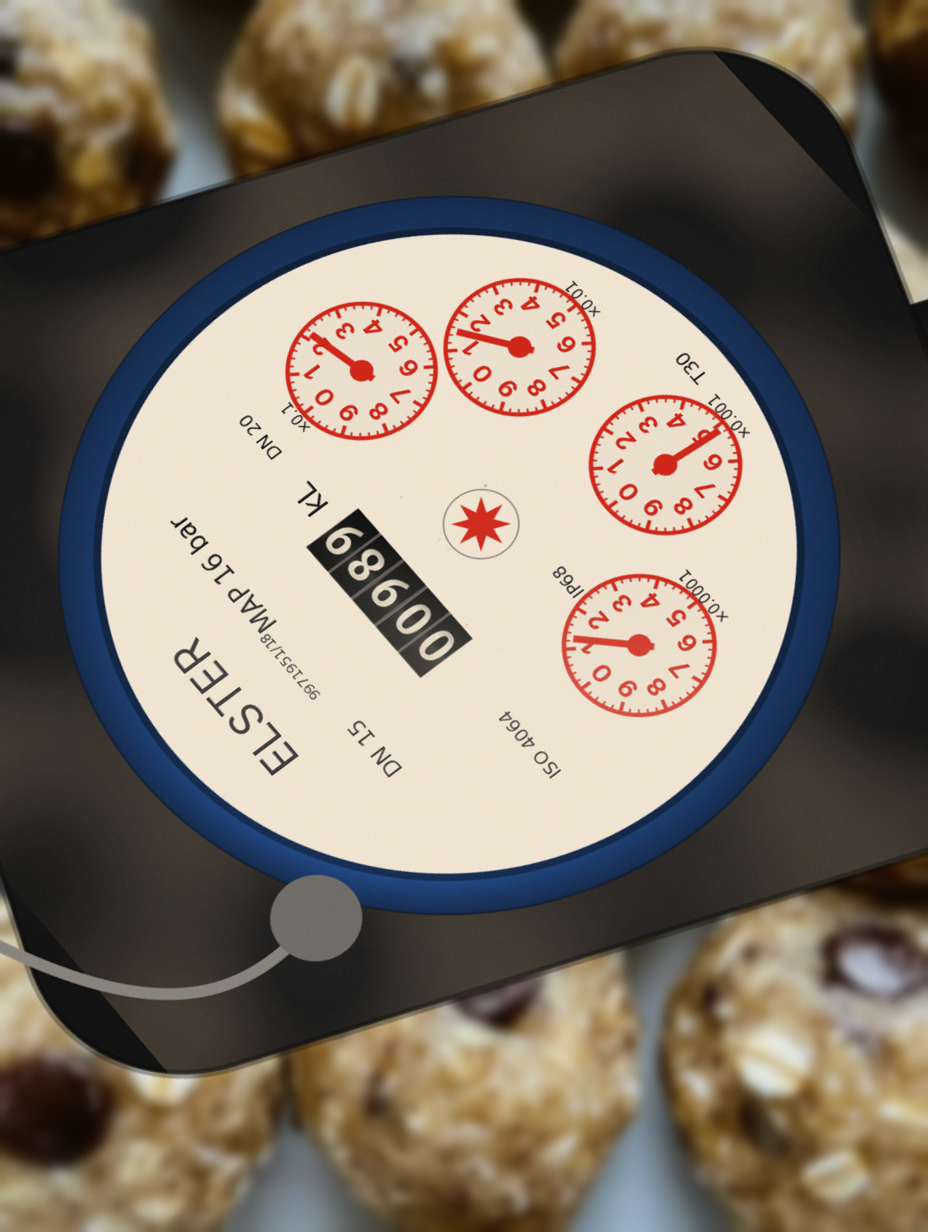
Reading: 989.2151 kL
